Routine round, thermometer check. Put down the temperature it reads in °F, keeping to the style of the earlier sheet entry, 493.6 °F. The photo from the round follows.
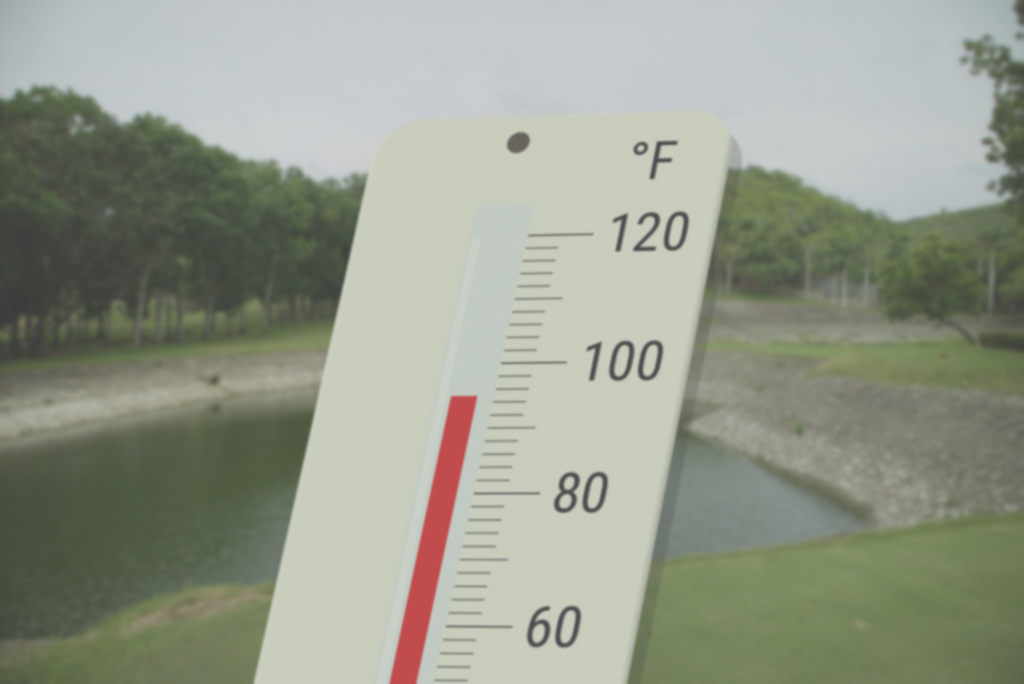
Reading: 95 °F
